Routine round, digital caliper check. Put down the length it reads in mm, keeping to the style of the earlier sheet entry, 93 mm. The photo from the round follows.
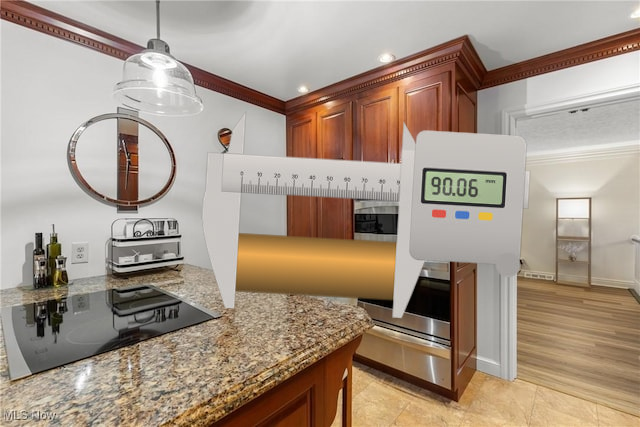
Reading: 90.06 mm
